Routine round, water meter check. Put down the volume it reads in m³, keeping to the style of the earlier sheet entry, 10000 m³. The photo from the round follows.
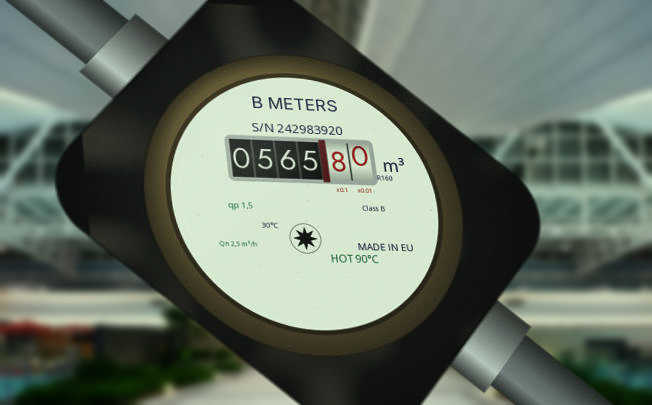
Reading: 565.80 m³
